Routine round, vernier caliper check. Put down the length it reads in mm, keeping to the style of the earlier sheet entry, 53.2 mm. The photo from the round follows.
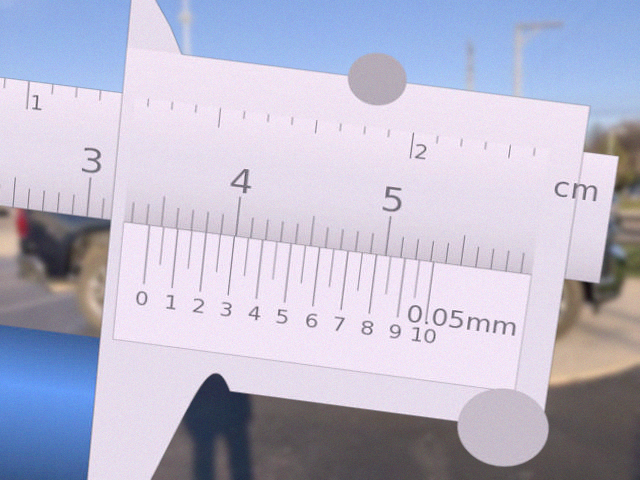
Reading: 34.2 mm
